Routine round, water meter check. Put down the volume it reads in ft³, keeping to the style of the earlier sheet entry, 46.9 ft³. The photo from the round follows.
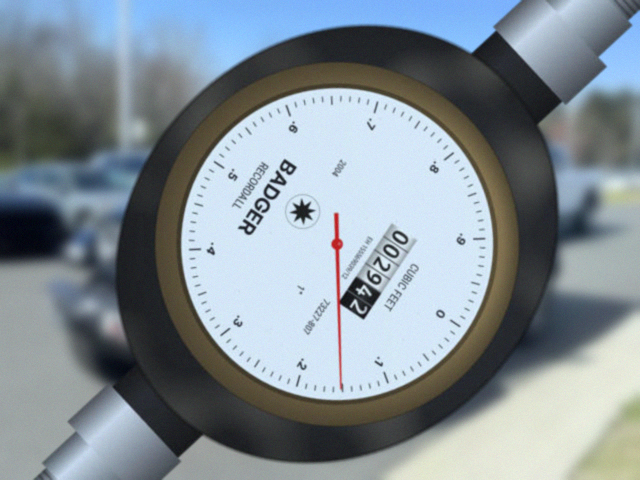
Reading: 2942.15 ft³
